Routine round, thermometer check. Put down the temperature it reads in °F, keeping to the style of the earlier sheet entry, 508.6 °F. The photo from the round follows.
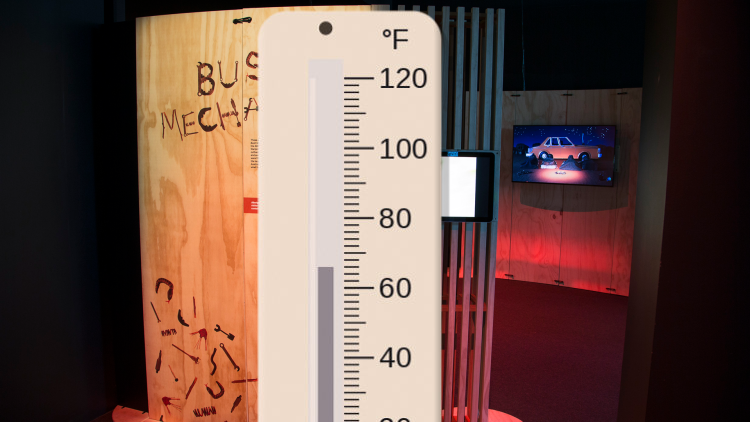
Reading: 66 °F
